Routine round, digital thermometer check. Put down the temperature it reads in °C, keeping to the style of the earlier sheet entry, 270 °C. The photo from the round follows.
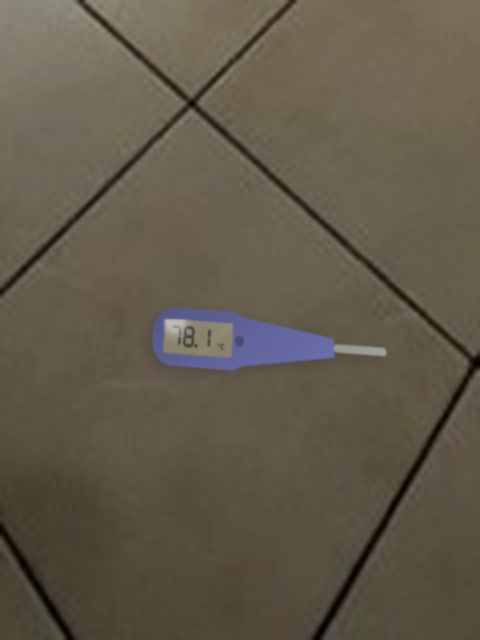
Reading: 78.1 °C
